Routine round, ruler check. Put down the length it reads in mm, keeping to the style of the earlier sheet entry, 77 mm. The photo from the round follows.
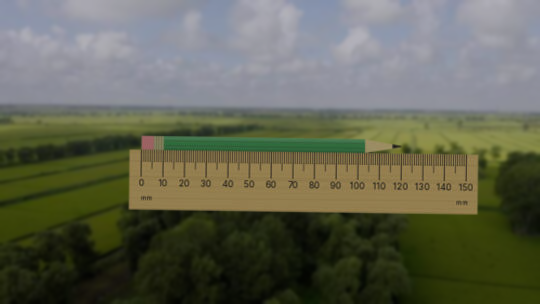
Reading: 120 mm
